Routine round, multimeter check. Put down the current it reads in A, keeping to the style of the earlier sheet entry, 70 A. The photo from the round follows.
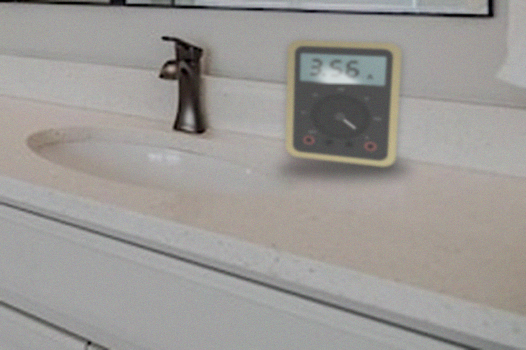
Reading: 3.56 A
